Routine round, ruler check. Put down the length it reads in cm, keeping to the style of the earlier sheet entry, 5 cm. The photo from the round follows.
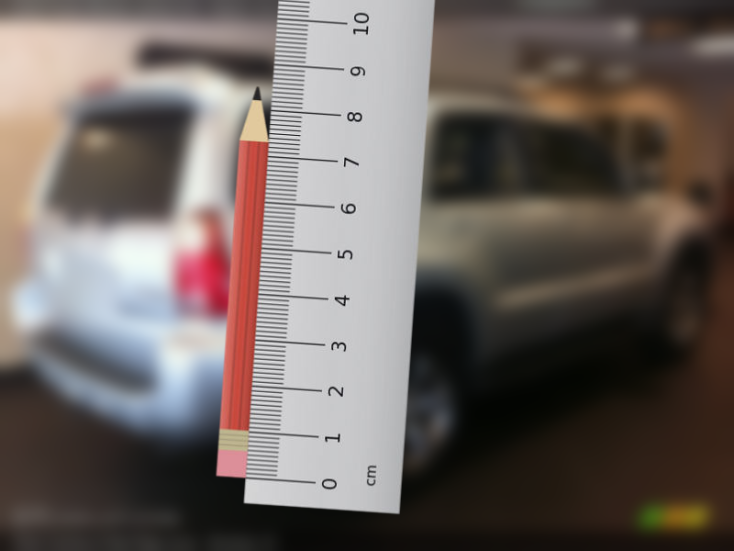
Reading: 8.5 cm
